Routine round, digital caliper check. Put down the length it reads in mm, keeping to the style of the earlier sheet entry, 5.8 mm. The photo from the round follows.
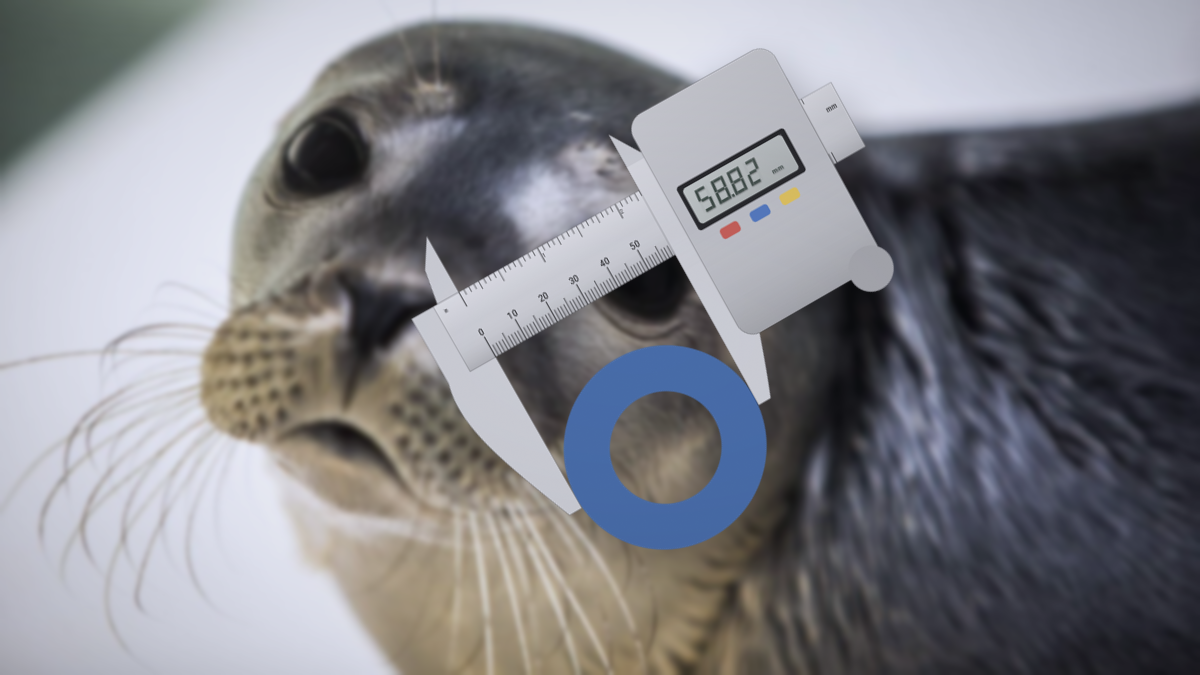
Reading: 58.82 mm
